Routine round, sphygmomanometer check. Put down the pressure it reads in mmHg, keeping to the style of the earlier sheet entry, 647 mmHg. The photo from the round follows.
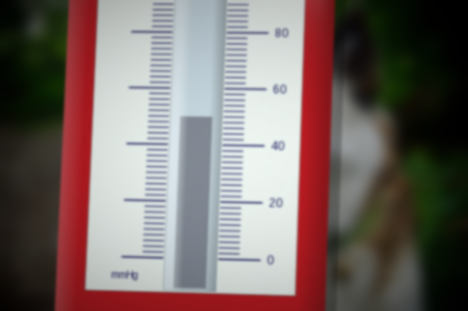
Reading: 50 mmHg
